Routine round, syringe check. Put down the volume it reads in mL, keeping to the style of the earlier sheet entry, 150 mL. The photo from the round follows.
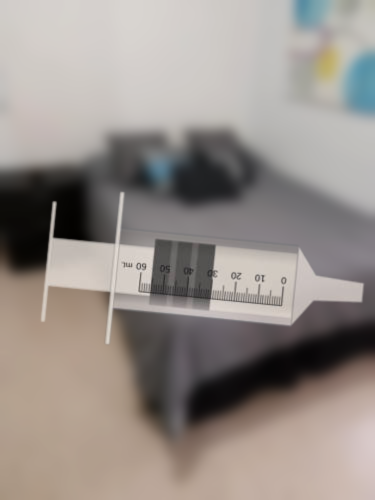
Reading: 30 mL
